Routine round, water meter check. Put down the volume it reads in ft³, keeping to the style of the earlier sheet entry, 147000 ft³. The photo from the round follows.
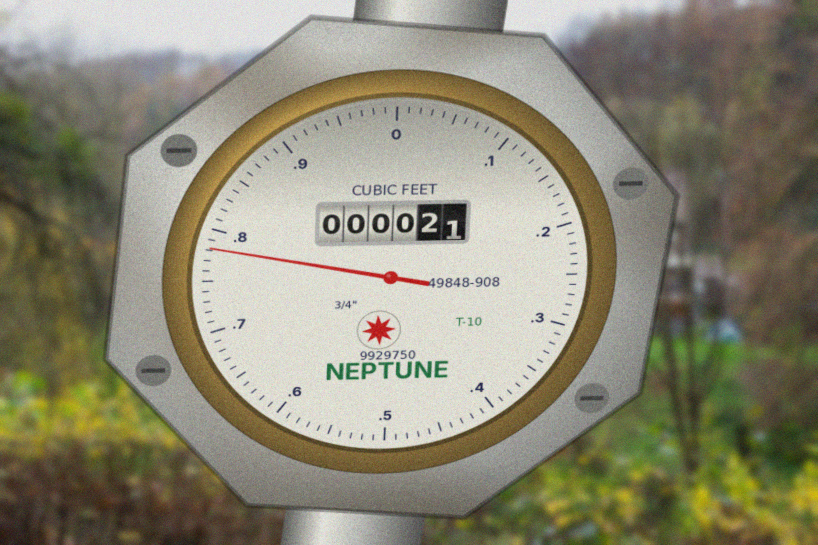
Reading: 20.78 ft³
